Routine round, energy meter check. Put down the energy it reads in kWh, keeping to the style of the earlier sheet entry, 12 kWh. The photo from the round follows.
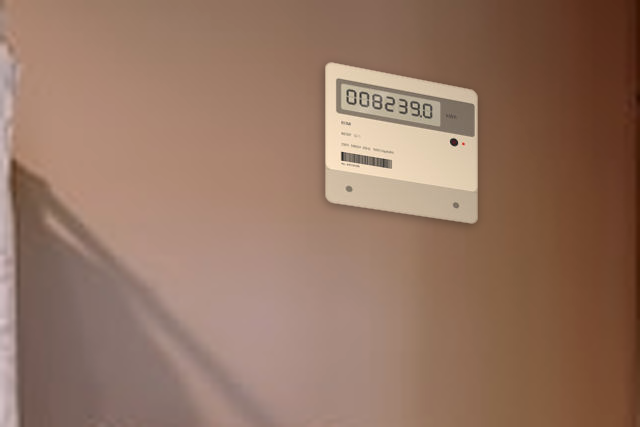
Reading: 8239.0 kWh
